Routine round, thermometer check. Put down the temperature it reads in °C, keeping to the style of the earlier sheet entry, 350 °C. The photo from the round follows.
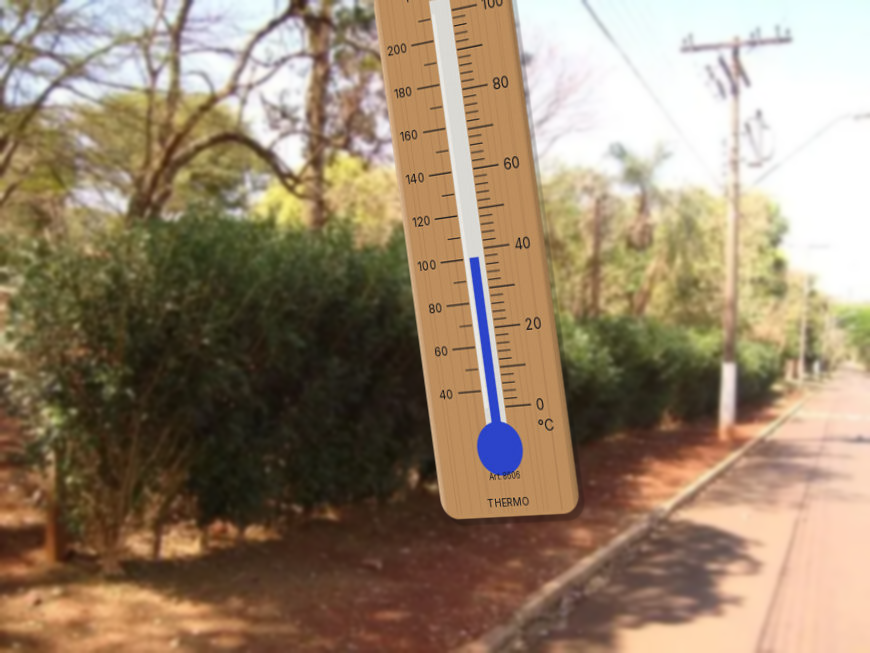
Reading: 38 °C
